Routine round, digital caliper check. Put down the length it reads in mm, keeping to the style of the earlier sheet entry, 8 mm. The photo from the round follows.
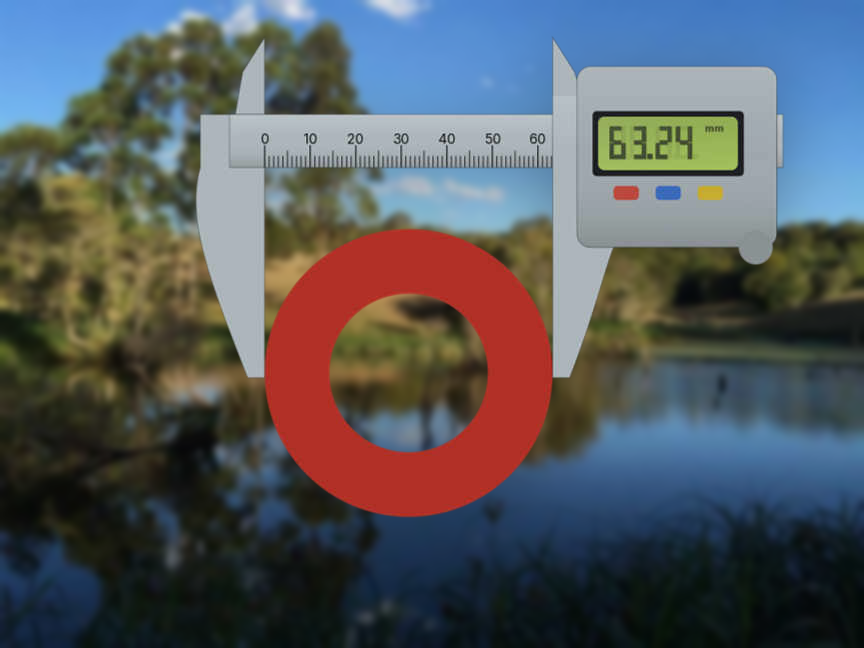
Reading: 63.24 mm
